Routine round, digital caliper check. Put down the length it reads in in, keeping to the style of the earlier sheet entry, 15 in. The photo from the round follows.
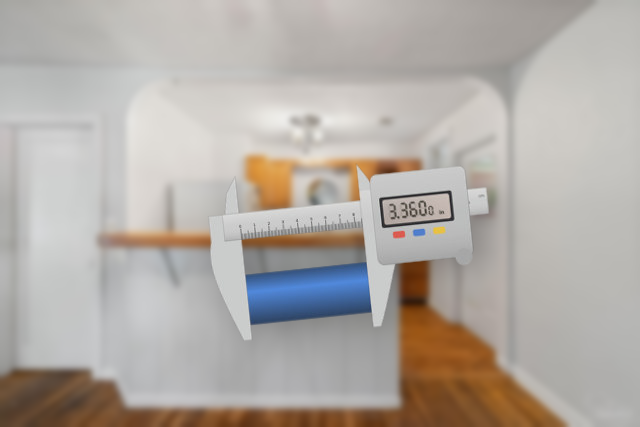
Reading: 3.3600 in
